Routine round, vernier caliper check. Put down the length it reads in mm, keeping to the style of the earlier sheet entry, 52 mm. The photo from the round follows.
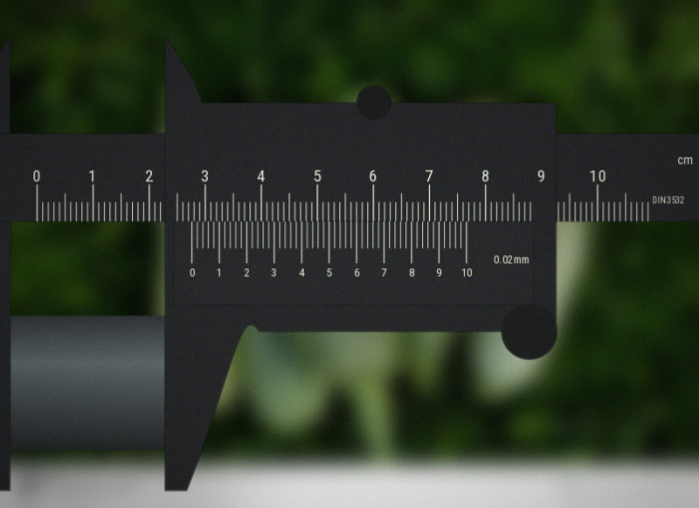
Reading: 27.6 mm
